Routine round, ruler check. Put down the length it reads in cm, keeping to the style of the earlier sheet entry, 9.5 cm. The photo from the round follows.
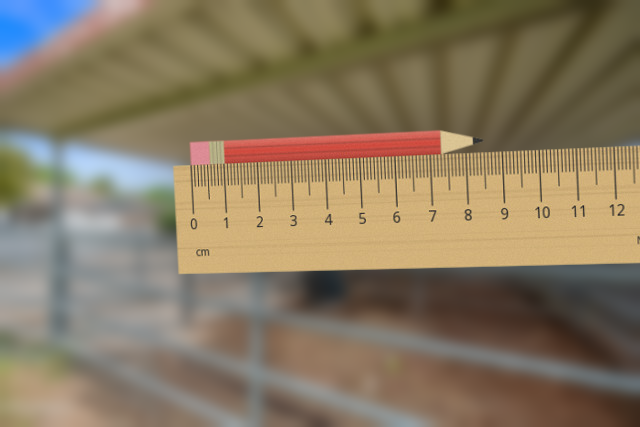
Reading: 8.5 cm
